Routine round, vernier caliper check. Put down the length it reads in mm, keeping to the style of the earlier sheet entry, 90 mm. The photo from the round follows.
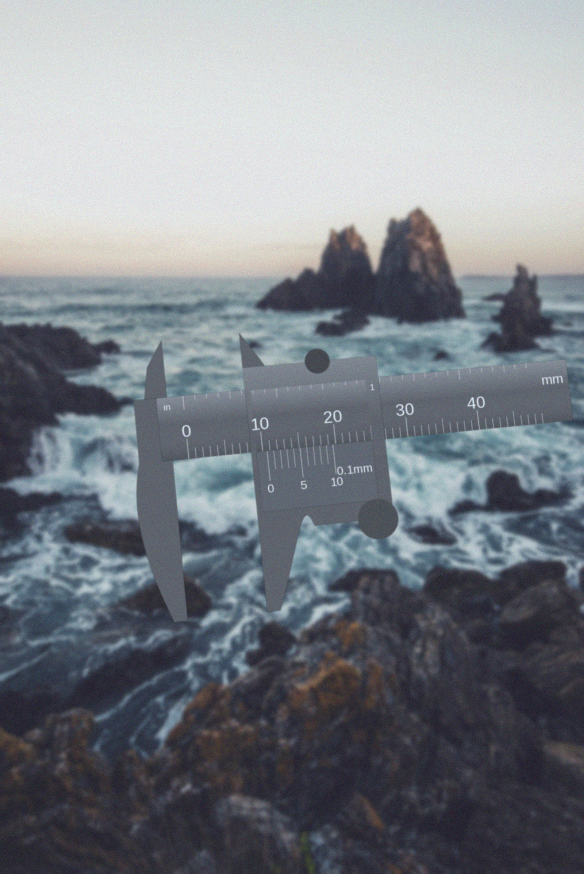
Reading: 10.6 mm
